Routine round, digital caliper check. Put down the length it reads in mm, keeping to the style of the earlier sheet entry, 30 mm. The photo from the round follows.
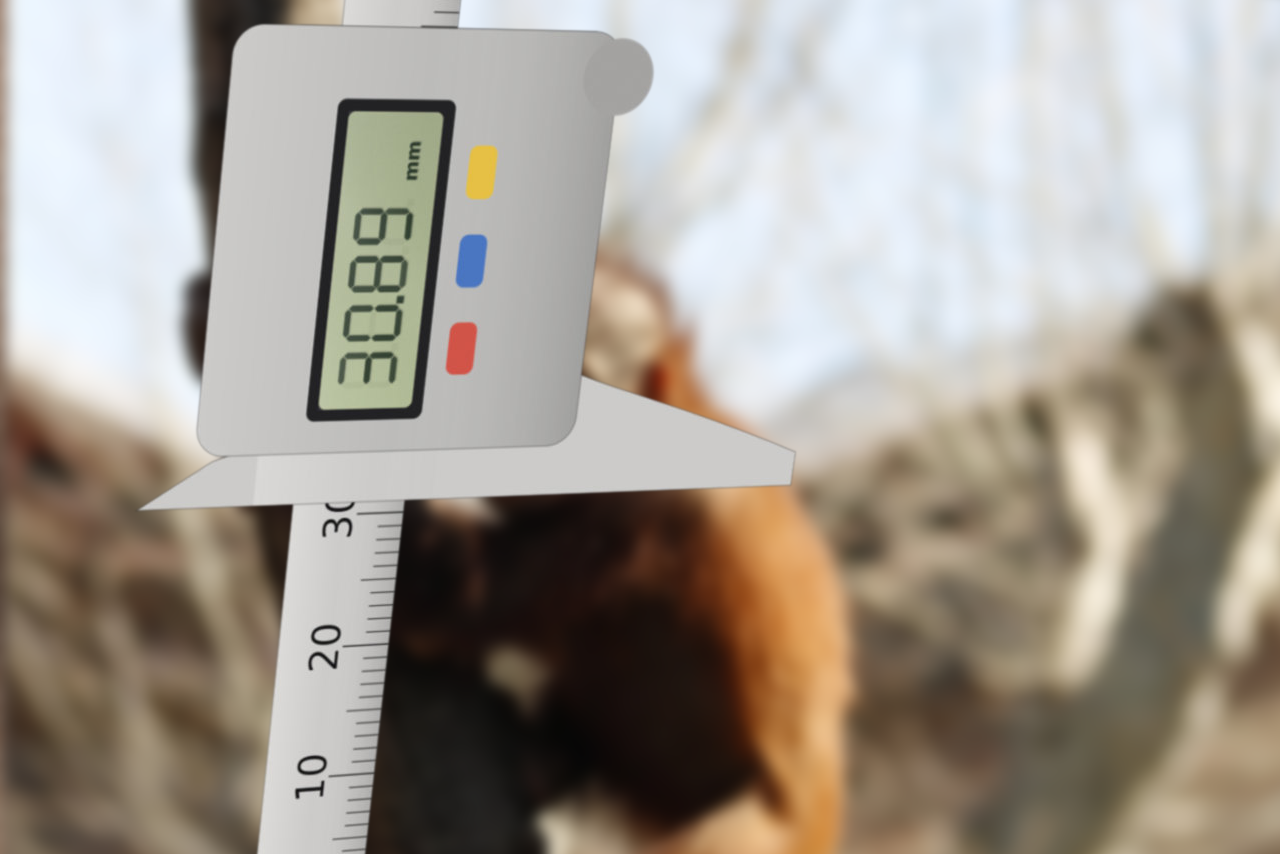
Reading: 30.89 mm
